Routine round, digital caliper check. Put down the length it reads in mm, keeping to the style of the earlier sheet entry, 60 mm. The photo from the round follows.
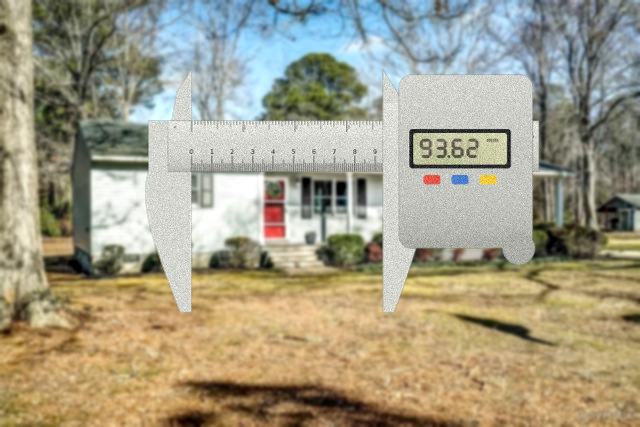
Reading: 93.62 mm
